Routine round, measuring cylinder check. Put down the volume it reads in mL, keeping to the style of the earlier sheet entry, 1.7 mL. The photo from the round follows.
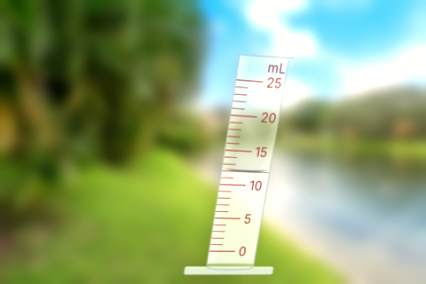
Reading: 12 mL
